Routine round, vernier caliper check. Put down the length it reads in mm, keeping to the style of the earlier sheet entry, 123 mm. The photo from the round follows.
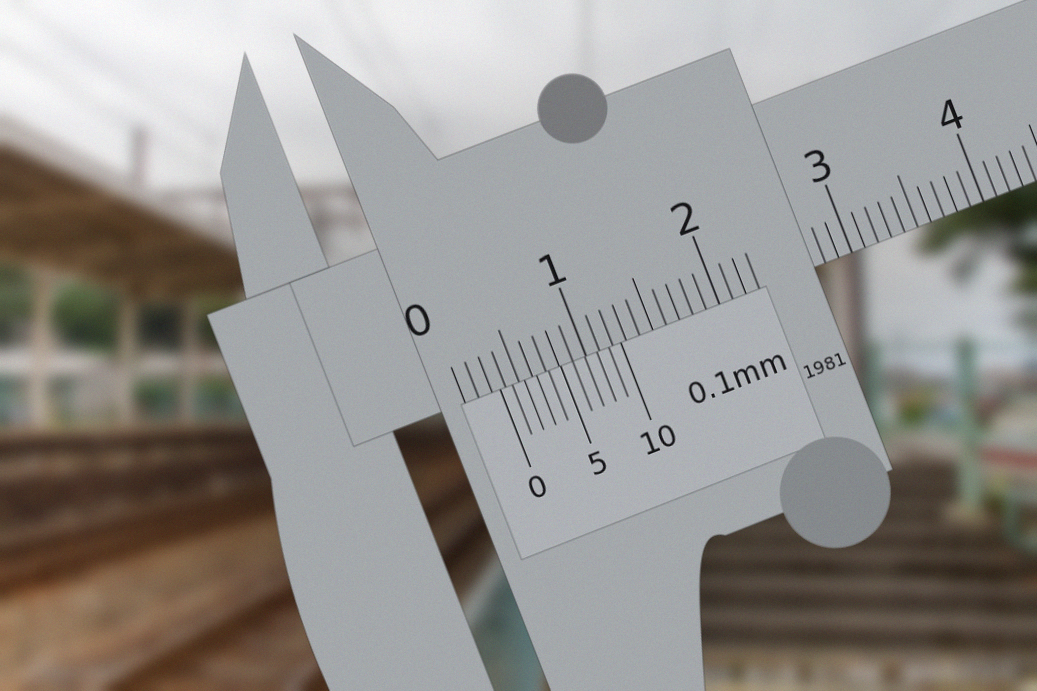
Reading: 3.6 mm
